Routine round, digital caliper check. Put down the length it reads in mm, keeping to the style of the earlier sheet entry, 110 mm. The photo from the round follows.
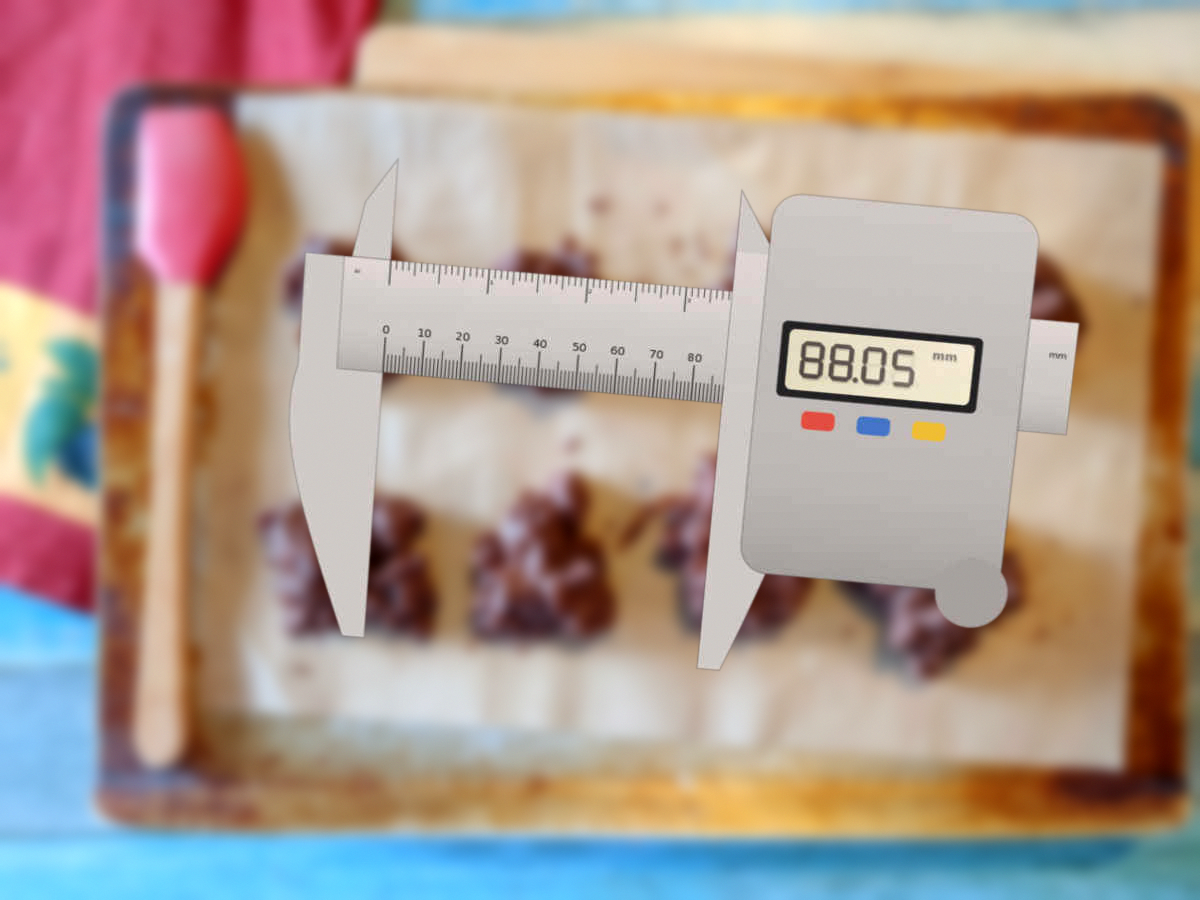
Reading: 88.05 mm
